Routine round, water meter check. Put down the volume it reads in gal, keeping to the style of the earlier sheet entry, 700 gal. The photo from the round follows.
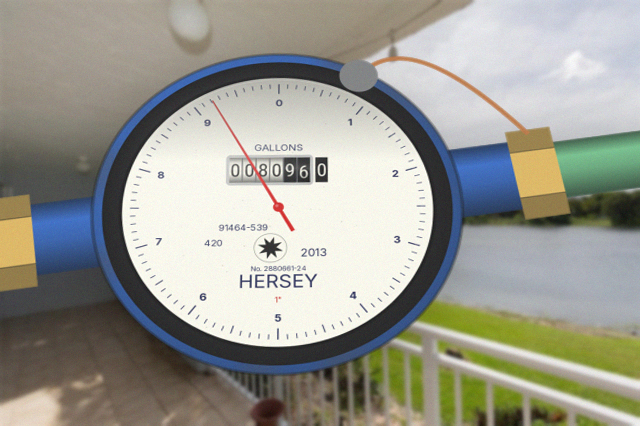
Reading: 80959.2 gal
